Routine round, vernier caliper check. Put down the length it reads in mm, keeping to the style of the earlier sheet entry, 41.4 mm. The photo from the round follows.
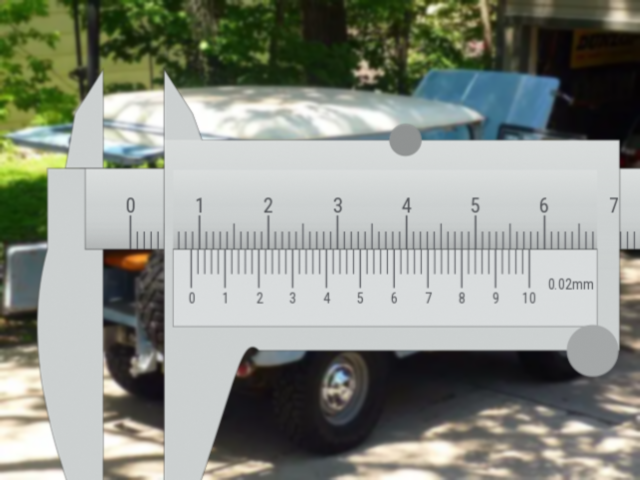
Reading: 8.8 mm
